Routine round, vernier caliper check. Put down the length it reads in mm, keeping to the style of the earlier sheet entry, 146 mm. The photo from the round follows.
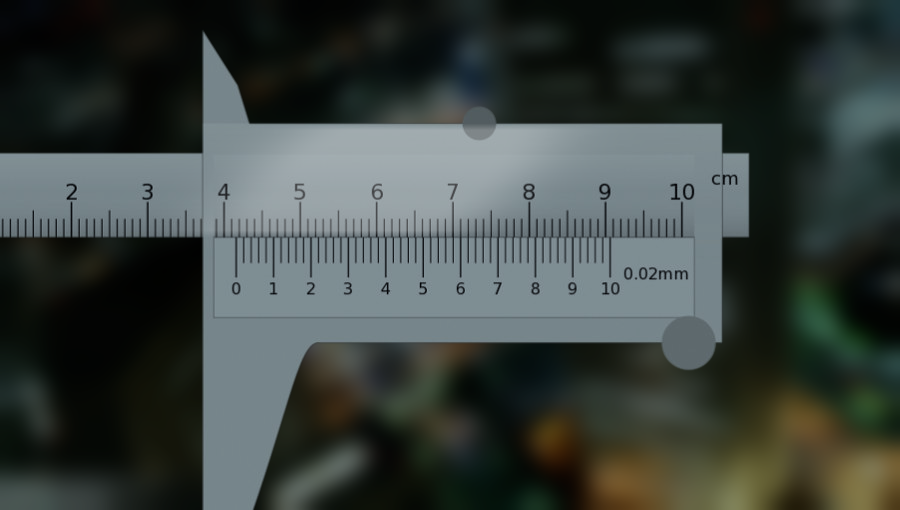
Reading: 41.6 mm
